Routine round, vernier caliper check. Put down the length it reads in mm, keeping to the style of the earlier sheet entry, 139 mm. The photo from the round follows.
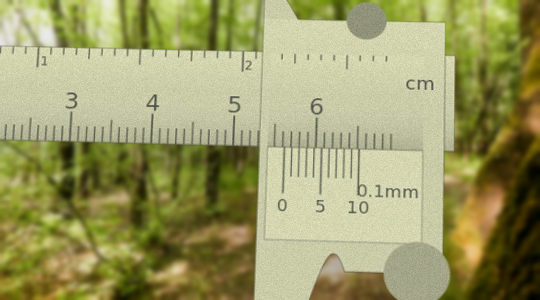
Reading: 56.2 mm
